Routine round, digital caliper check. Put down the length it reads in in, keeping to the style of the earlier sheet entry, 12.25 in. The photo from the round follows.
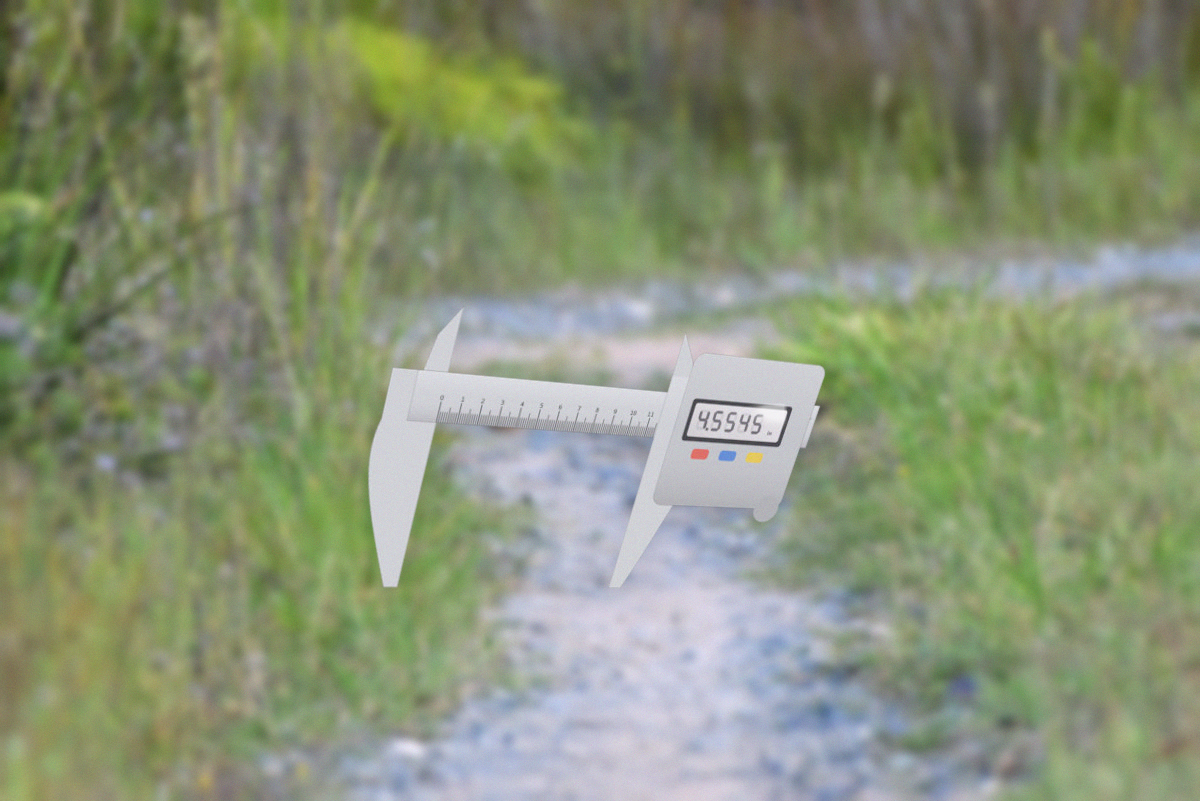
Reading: 4.5545 in
